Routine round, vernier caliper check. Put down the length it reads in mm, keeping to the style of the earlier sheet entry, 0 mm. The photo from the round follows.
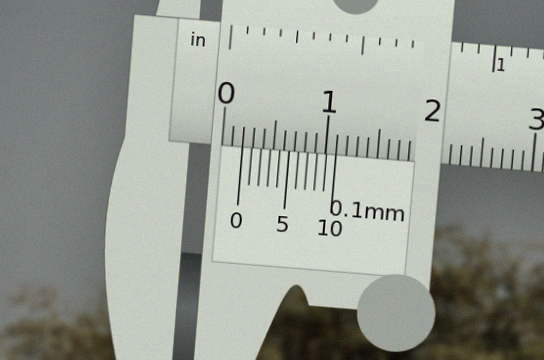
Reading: 2.0 mm
